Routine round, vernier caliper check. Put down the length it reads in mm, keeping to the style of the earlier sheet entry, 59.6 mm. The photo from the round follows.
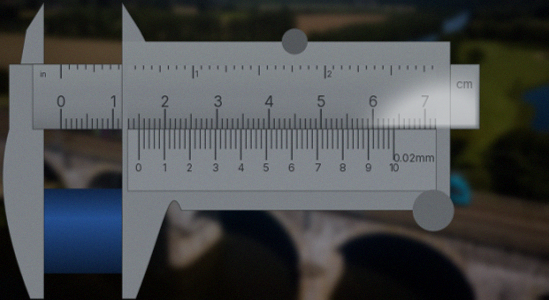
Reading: 15.0 mm
